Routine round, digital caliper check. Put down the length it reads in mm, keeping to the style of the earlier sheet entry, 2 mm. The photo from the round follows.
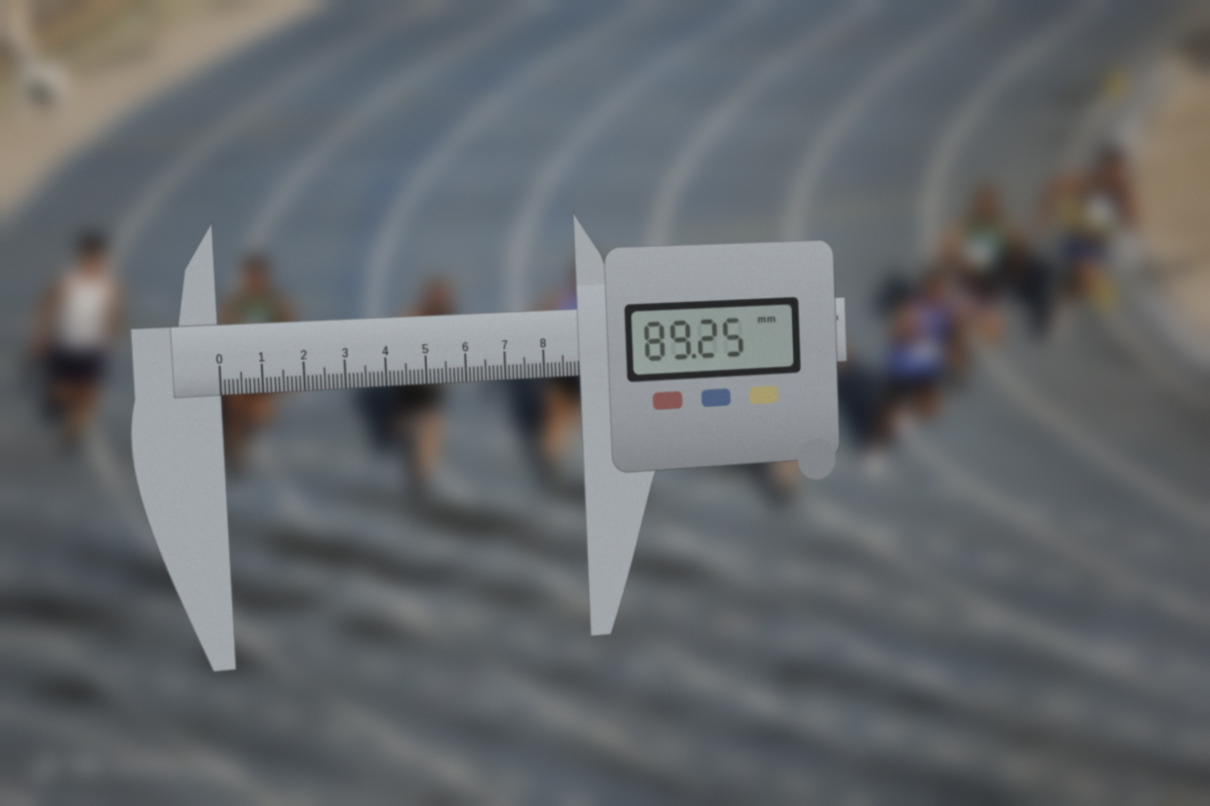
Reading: 89.25 mm
